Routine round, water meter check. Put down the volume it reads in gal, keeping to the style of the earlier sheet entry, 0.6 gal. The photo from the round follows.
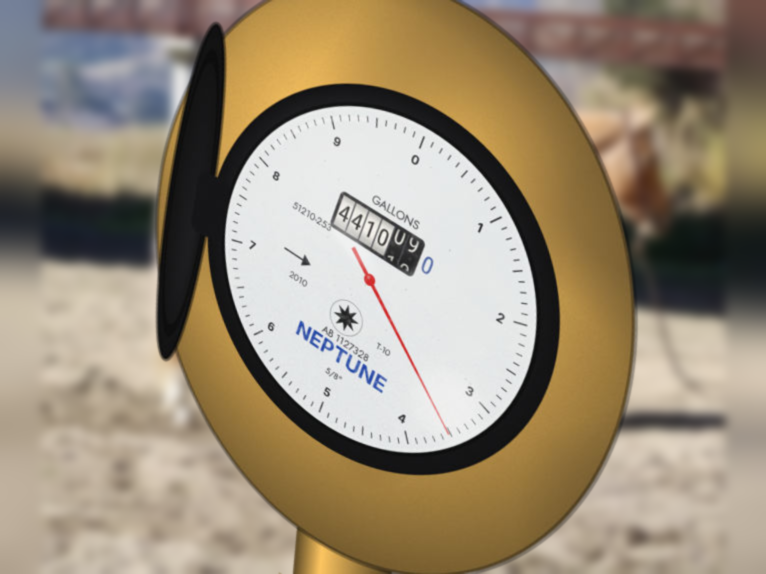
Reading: 4410093.5 gal
